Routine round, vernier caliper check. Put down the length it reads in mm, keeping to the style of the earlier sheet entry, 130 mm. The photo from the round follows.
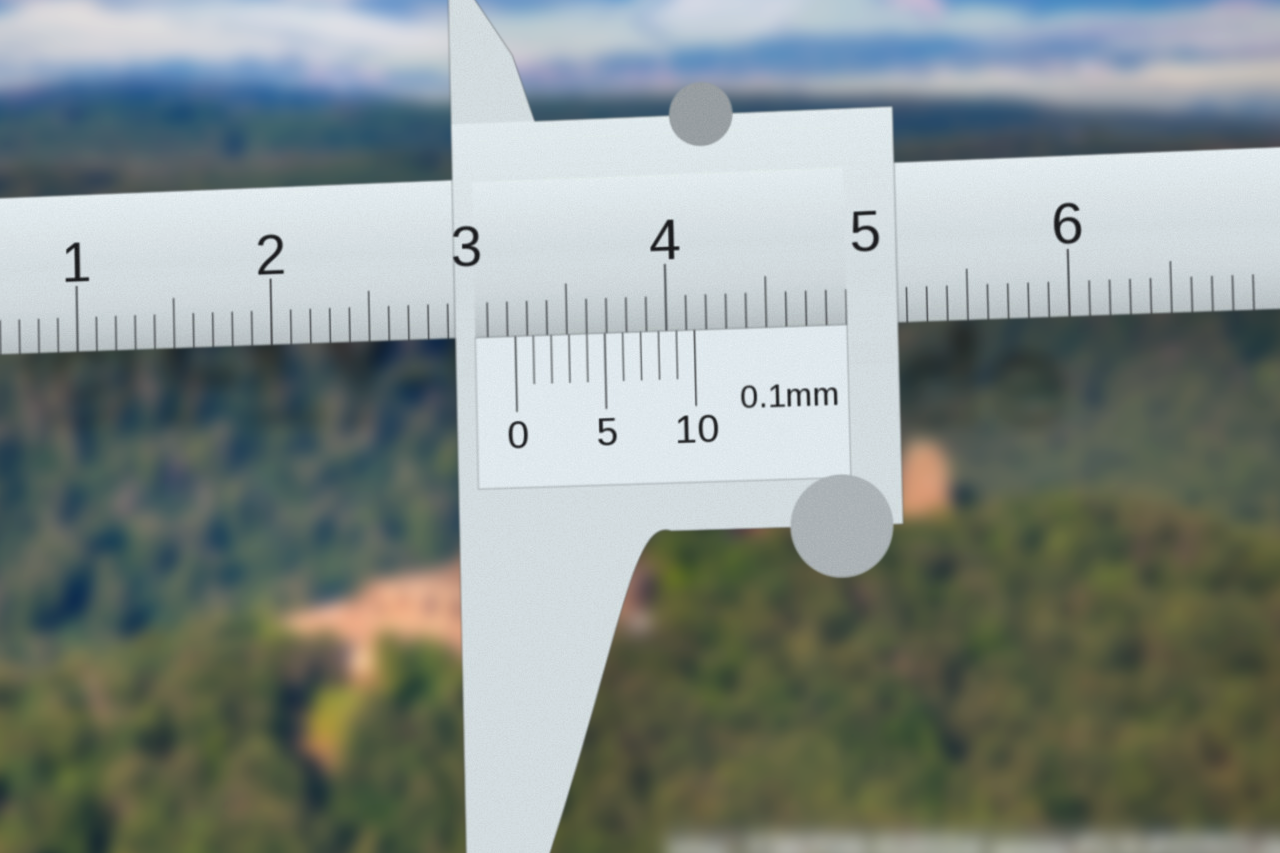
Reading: 32.4 mm
